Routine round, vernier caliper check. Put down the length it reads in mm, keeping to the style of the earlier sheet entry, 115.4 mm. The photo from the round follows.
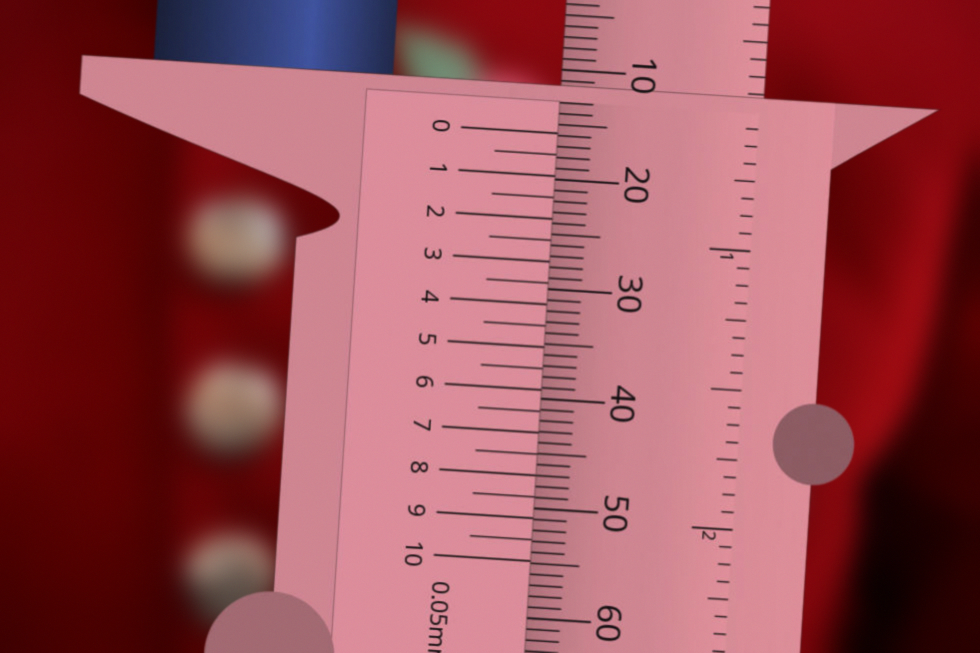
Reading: 15.8 mm
